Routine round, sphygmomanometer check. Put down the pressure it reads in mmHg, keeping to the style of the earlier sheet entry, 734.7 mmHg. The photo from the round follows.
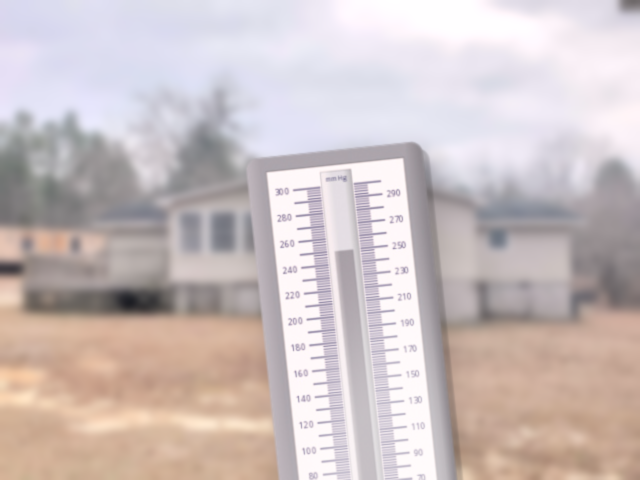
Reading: 250 mmHg
